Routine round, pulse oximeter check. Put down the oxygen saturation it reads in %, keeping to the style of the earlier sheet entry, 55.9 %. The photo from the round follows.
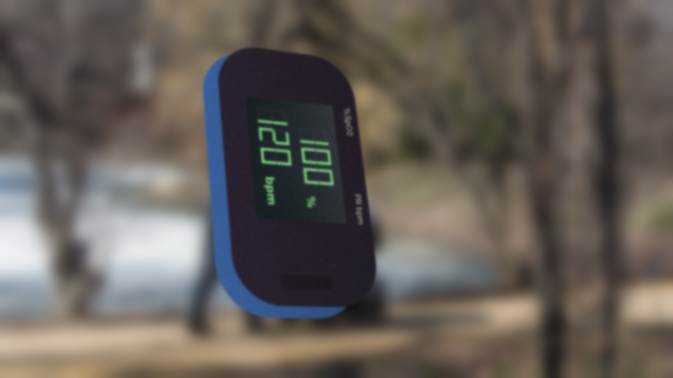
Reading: 100 %
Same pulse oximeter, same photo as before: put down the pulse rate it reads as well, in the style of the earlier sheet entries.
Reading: 120 bpm
